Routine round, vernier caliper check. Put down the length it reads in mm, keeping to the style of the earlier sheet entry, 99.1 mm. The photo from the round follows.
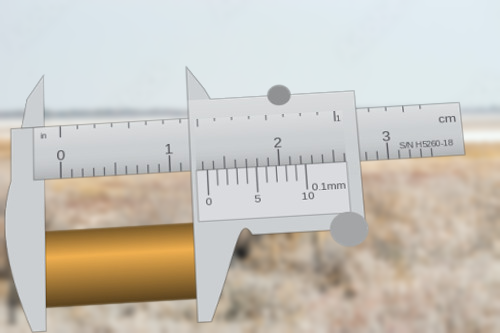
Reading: 13.4 mm
